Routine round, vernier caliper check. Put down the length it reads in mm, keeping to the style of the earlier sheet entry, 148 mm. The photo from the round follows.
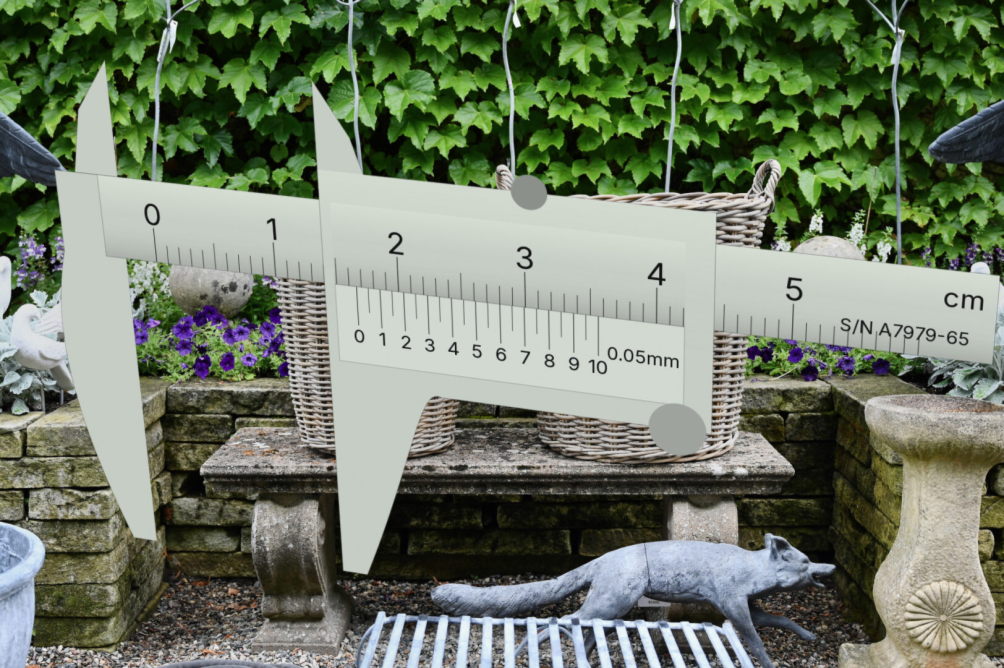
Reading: 16.6 mm
